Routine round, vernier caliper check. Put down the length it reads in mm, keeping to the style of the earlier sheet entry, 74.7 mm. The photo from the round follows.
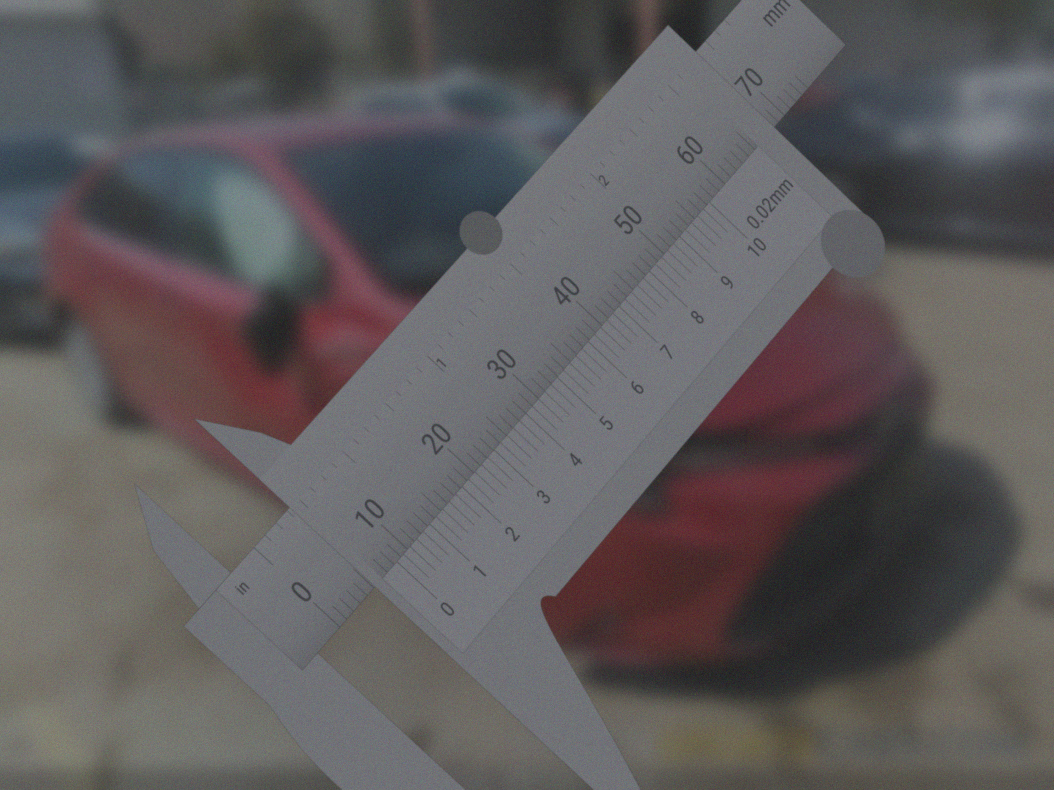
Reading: 8.4 mm
